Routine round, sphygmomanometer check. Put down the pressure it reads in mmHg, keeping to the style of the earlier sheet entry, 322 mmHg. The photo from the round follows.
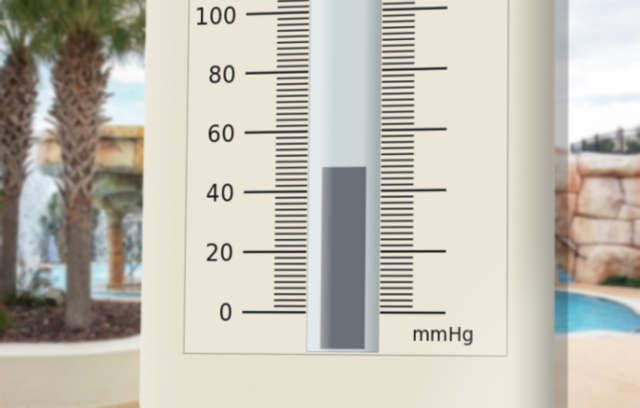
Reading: 48 mmHg
